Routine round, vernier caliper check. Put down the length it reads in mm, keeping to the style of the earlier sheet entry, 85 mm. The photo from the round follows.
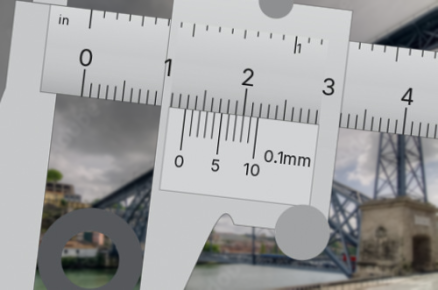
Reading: 12.8 mm
